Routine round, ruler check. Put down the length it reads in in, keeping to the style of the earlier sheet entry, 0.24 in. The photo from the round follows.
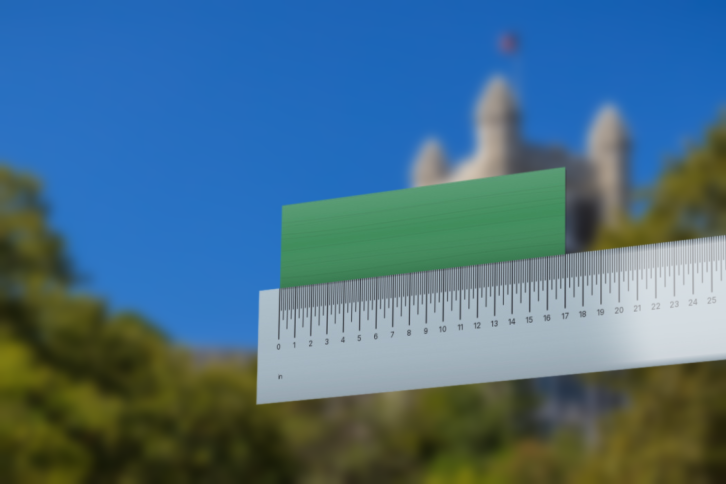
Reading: 17 in
